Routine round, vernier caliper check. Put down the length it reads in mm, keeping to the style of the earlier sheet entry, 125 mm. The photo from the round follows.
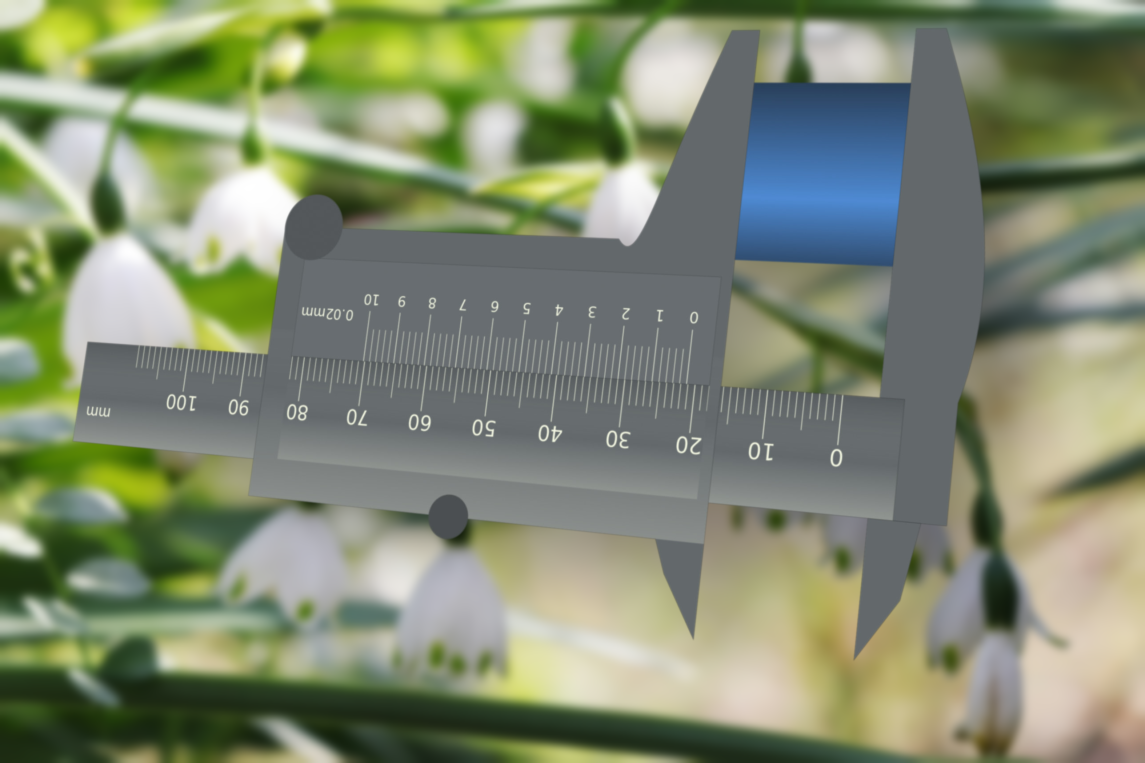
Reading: 21.2 mm
